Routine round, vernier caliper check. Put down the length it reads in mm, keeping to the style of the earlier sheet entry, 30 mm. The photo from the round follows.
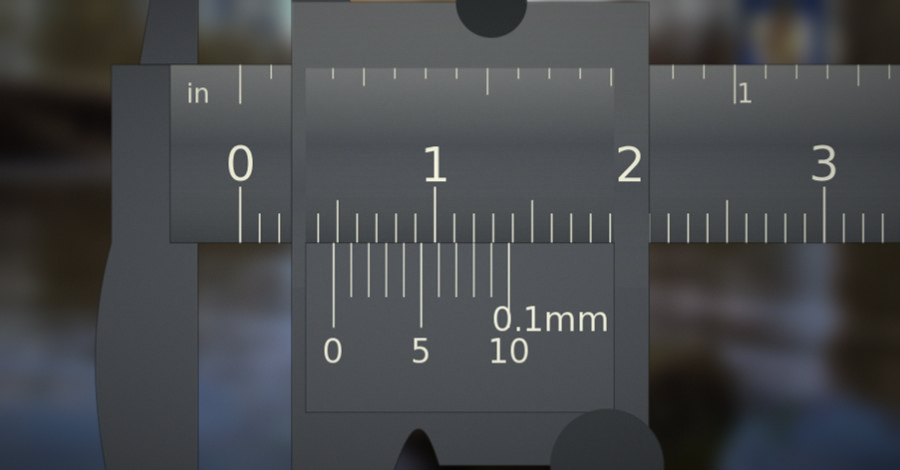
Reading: 4.8 mm
